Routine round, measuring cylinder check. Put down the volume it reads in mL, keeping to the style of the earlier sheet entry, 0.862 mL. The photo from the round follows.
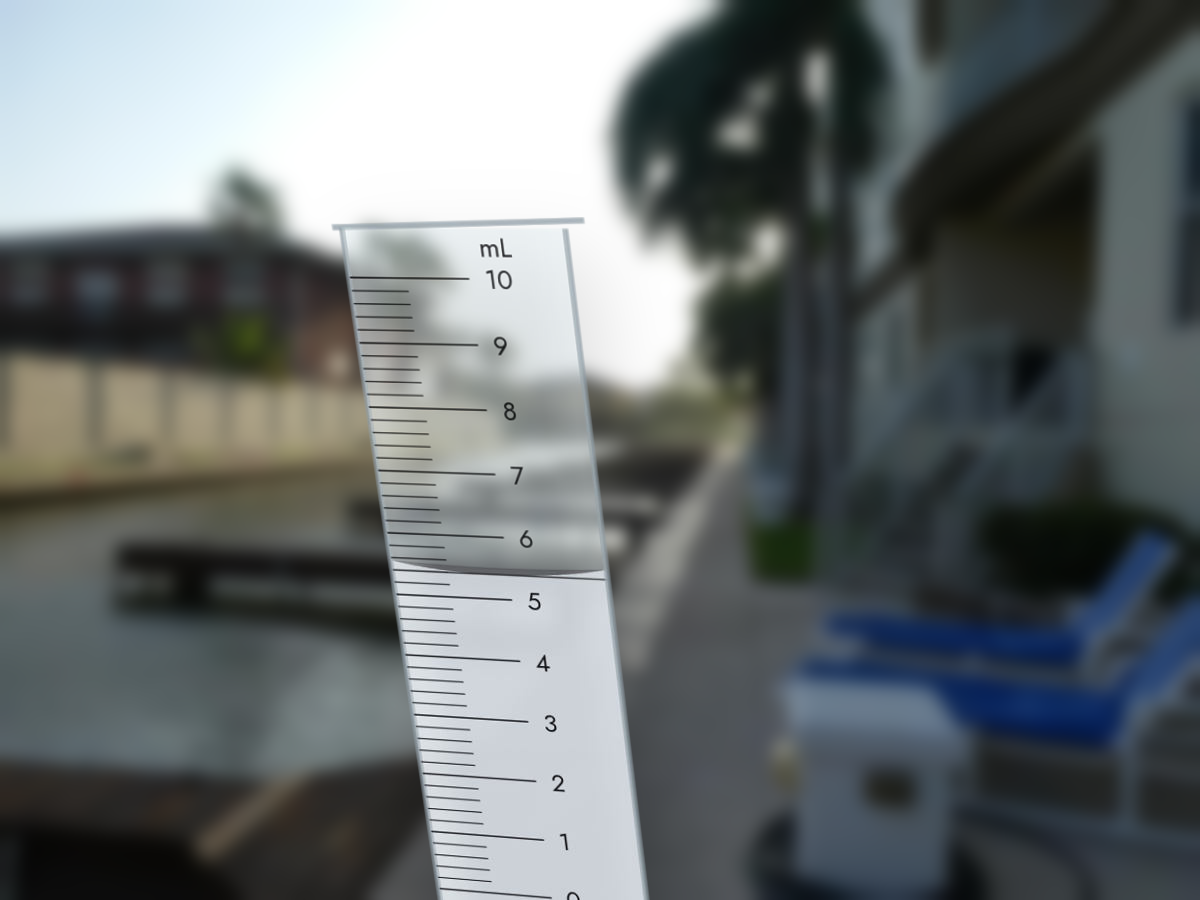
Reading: 5.4 mL
